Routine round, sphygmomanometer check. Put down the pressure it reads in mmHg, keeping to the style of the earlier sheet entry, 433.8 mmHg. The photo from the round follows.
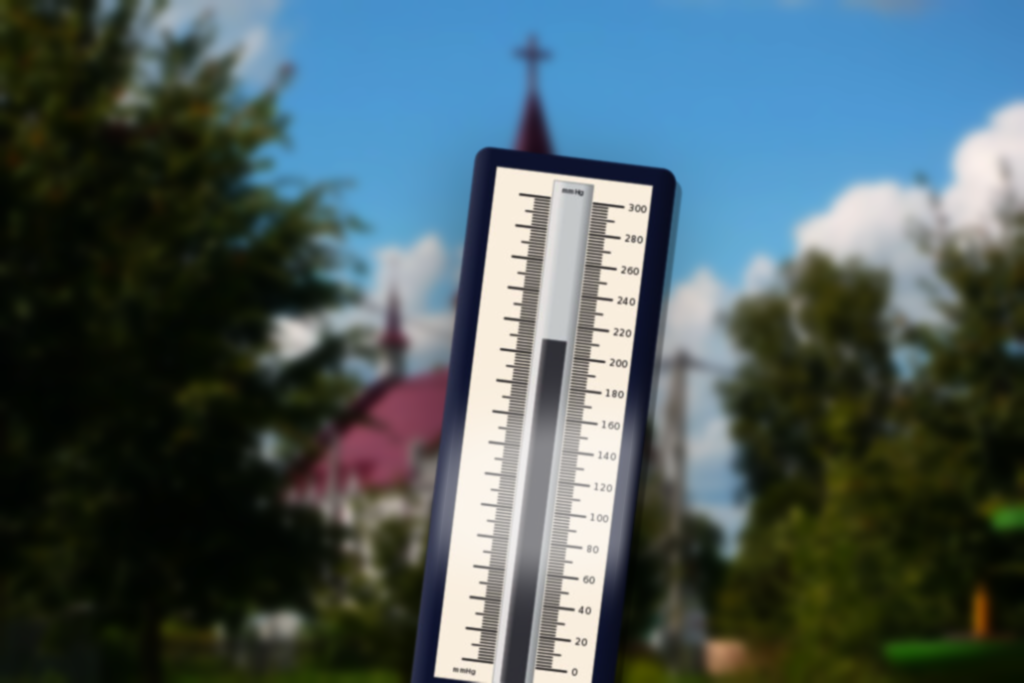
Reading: 210 mmHg
